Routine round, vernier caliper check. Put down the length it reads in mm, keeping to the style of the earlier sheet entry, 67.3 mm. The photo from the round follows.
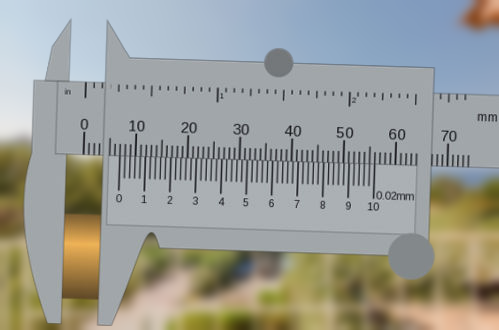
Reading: 7.0 mm
